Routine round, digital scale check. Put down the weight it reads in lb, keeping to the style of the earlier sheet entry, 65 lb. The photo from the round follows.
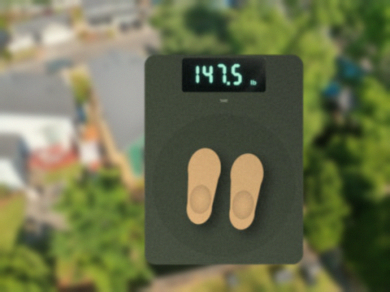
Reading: 147.5 lb
